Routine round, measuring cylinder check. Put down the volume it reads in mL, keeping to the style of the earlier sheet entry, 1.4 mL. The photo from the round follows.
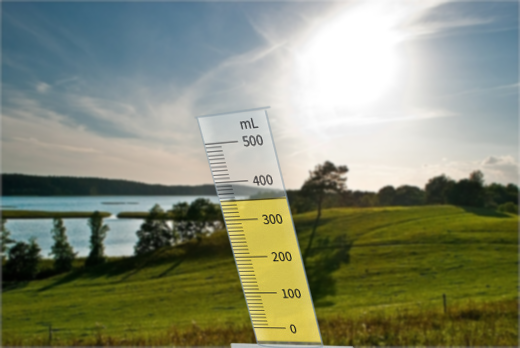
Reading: 350 mL
